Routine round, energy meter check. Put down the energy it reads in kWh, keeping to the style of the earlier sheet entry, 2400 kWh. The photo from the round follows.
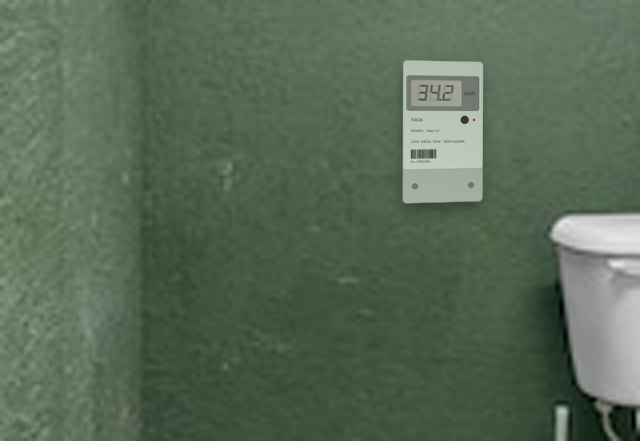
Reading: 34.2 kWh
